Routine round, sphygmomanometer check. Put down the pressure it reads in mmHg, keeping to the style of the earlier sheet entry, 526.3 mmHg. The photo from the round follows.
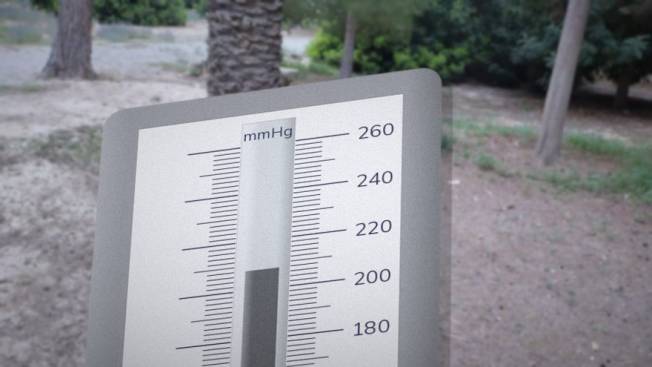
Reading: 208 mmHg
